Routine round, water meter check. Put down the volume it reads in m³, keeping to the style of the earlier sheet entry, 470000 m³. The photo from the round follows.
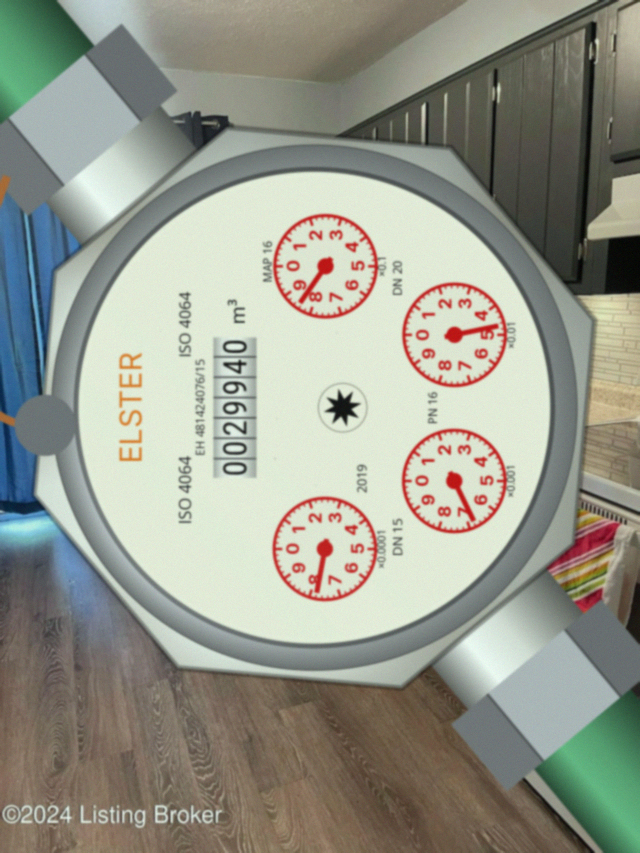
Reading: 29940.8467 m³
